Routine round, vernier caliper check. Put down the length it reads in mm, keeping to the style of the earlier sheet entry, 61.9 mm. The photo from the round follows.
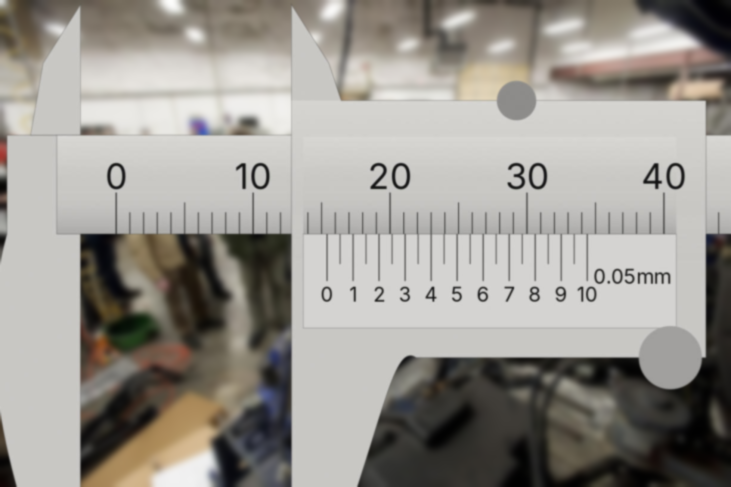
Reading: 15.4 mm
